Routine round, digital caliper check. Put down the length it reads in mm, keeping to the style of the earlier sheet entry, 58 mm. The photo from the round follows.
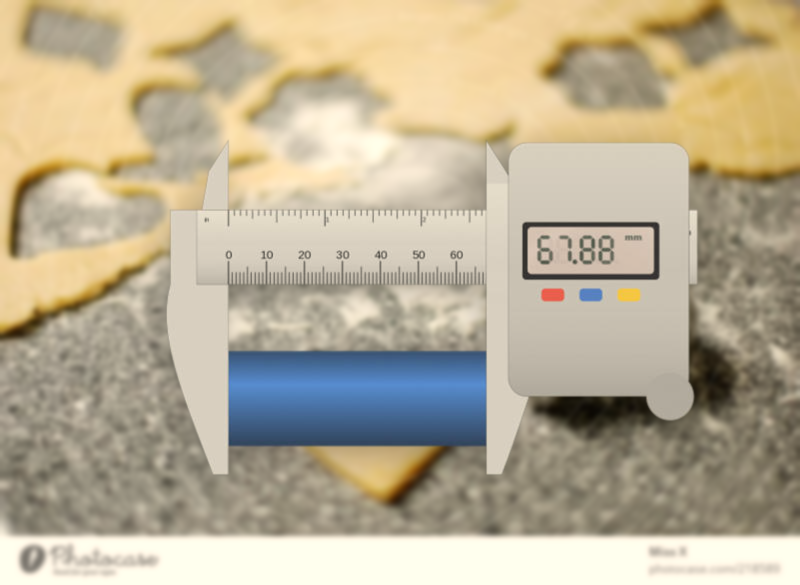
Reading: 67.88 mm
